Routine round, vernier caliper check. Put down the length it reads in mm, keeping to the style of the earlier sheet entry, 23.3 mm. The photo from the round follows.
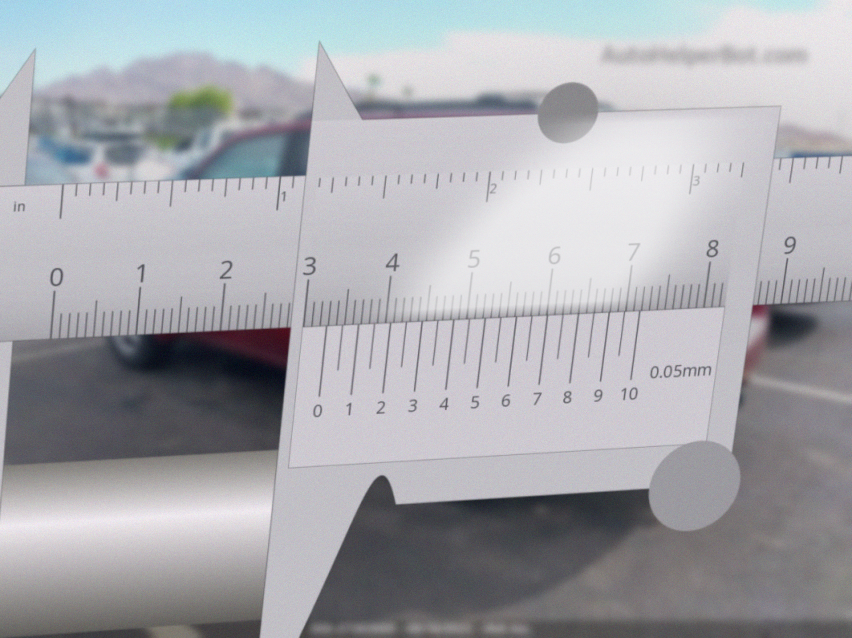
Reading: 32.8 mm
